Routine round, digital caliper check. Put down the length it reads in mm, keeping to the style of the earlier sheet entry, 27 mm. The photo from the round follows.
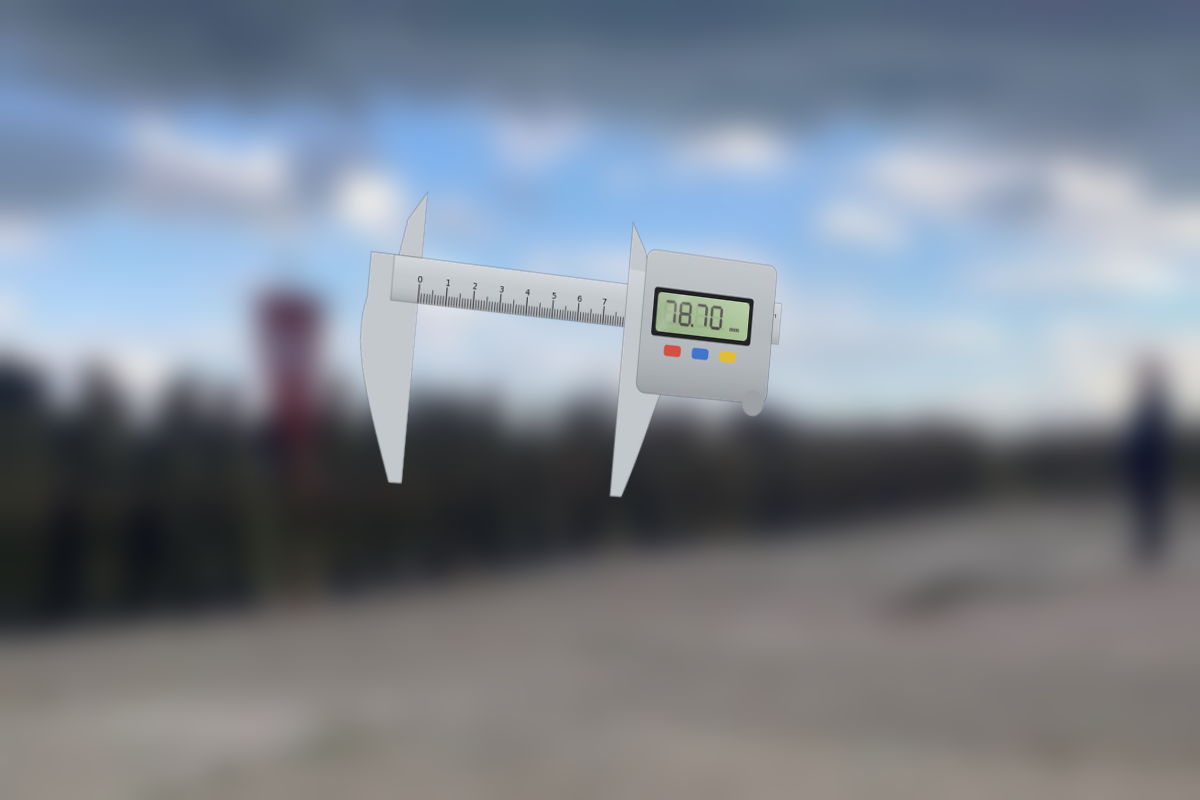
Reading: 78.70 mm
